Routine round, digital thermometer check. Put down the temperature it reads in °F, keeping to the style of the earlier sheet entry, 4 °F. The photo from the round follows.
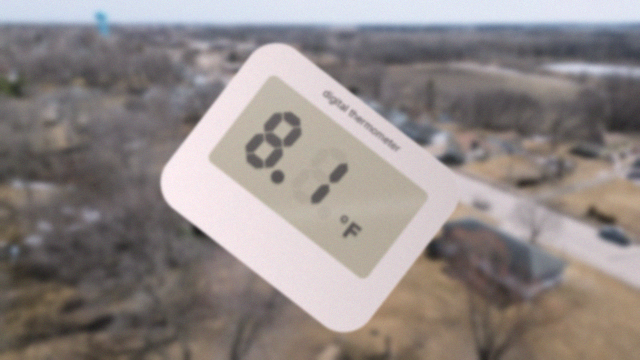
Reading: 8.1 °F
